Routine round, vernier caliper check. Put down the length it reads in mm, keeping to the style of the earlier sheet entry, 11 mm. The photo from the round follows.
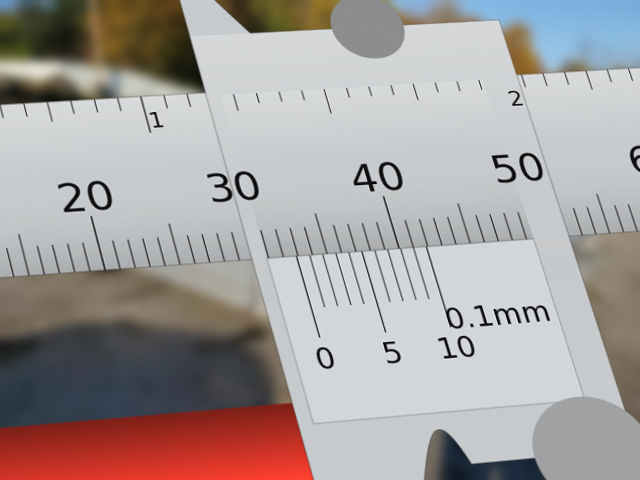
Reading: 32.9 mm
